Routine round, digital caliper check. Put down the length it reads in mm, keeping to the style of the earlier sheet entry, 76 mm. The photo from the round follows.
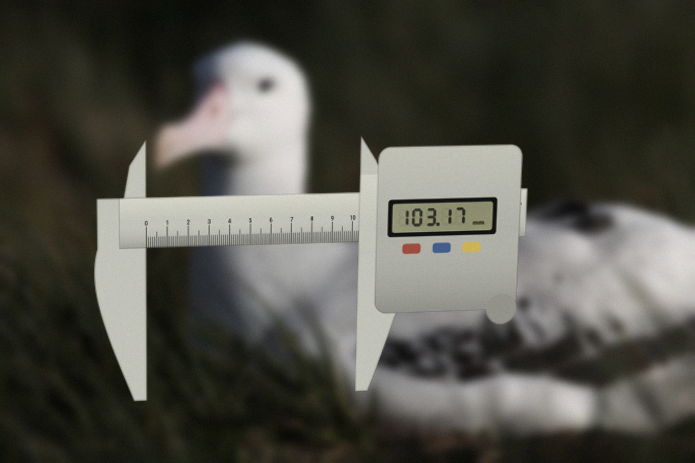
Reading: 103.17 mm
